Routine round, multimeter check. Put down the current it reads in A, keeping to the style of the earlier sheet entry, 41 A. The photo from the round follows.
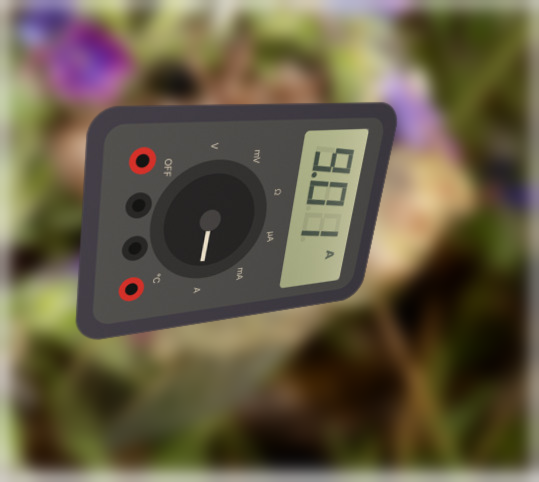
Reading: 9.01 A
